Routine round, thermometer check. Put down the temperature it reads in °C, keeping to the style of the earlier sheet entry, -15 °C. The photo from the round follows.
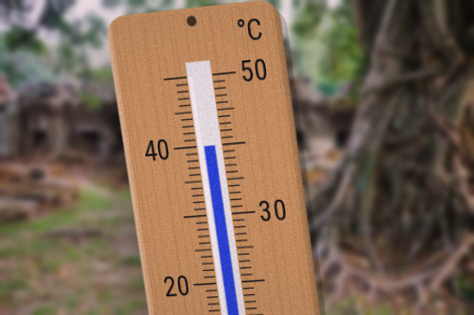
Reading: 40 °C
